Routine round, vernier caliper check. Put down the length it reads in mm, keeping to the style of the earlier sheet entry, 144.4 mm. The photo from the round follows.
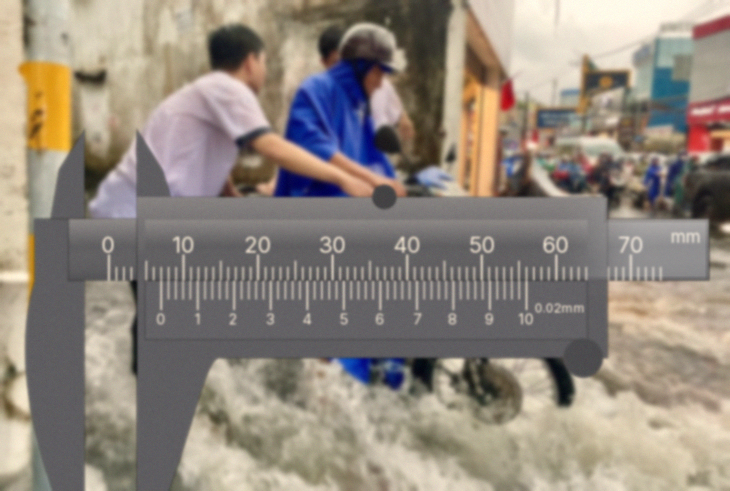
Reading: 7.0 mm
